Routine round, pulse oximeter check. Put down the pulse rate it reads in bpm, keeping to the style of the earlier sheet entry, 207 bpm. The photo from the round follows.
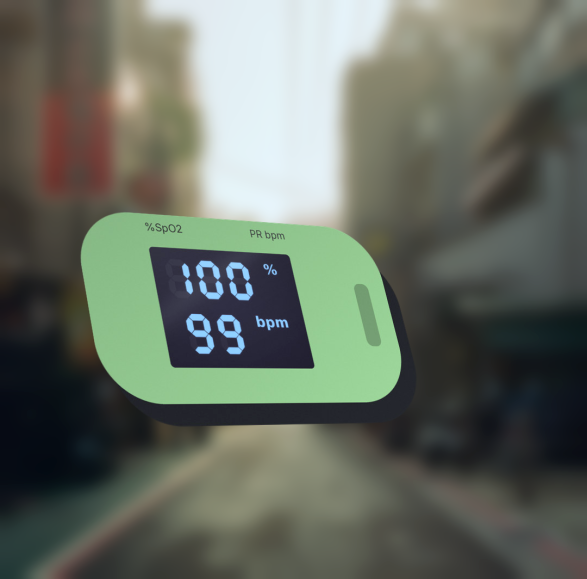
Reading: 99 bpm
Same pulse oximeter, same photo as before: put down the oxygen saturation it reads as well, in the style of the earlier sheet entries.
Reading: 100 %
